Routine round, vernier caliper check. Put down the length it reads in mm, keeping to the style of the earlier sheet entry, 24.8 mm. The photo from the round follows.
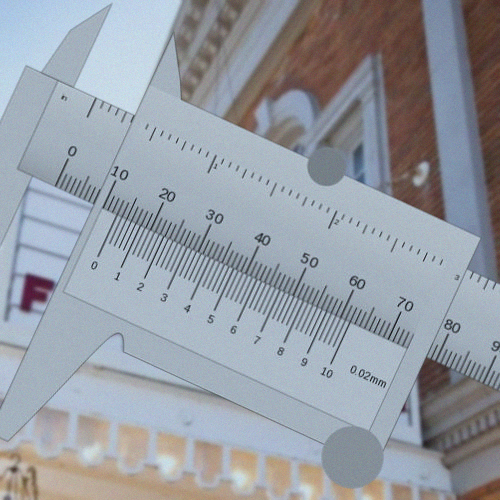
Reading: 13.0 mm
